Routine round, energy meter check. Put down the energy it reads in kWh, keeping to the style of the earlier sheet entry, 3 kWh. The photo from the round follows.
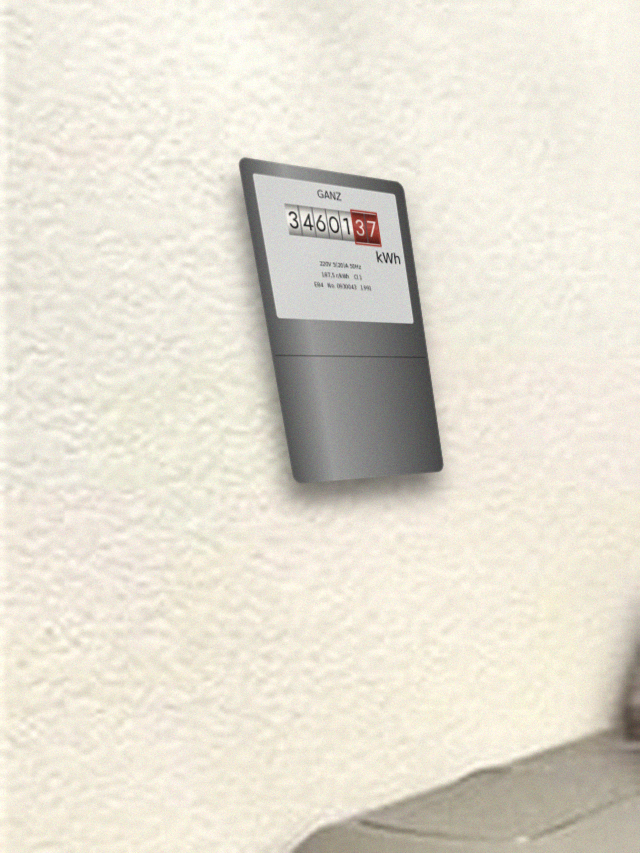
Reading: 34601.37 kWh
